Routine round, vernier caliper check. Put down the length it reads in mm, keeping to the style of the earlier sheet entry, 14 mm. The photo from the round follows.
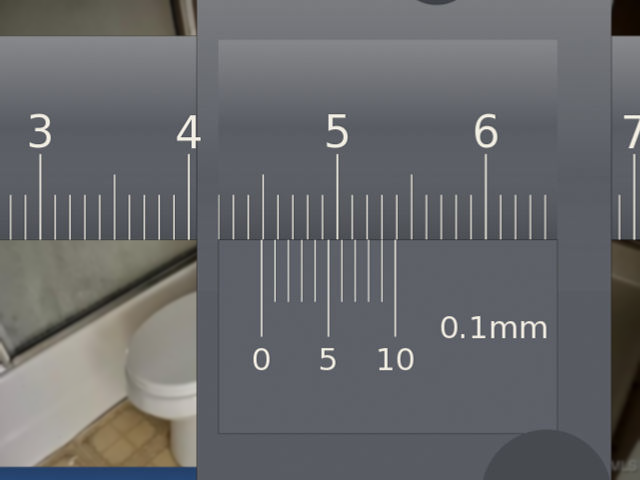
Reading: 44.9 mm
